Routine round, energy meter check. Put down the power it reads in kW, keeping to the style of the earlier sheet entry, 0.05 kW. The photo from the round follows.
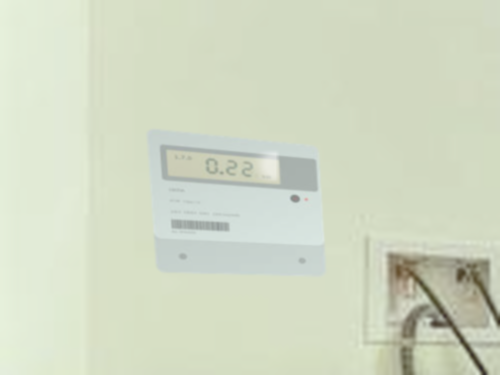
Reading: 0.22 kW
